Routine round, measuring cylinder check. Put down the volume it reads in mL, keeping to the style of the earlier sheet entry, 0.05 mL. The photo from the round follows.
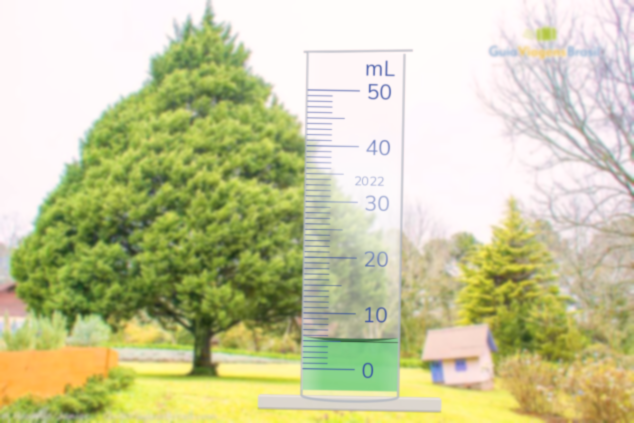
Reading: 5 mL
